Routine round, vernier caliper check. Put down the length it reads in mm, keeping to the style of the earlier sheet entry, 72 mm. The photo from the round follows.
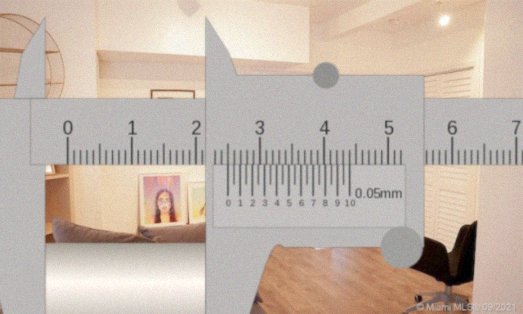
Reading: 25.0 mm
